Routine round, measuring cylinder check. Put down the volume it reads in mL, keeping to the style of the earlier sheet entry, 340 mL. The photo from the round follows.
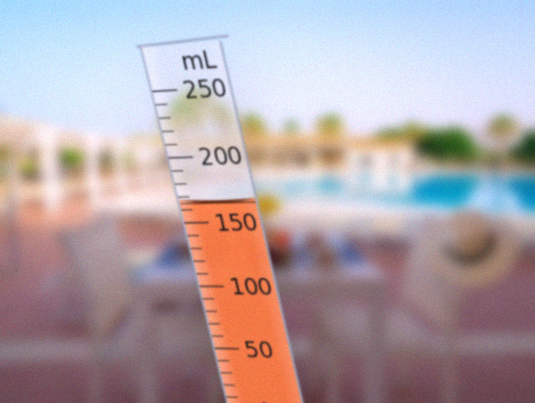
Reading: 165 mL
